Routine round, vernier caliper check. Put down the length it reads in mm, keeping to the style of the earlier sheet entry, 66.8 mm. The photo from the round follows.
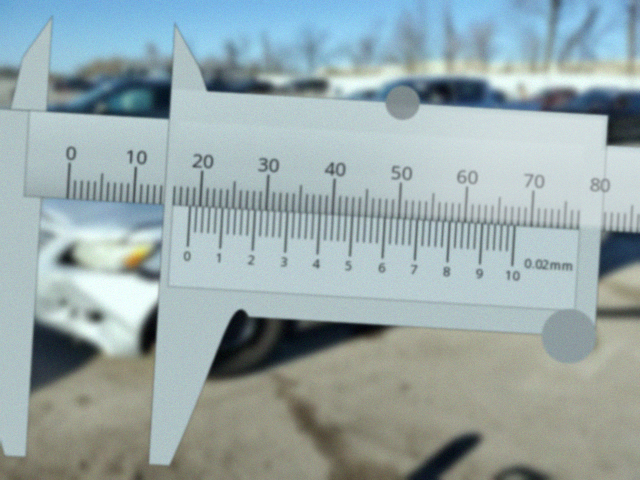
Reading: 18.5 mm
